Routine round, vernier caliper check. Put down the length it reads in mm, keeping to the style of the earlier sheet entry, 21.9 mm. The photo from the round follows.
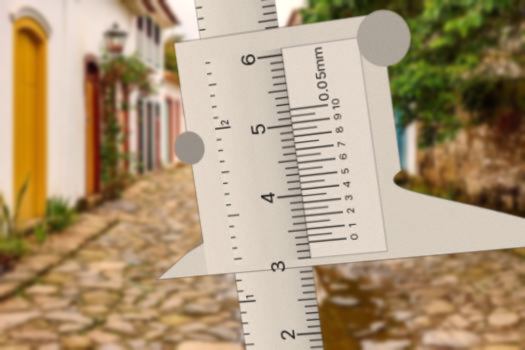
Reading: 33.2 mm
